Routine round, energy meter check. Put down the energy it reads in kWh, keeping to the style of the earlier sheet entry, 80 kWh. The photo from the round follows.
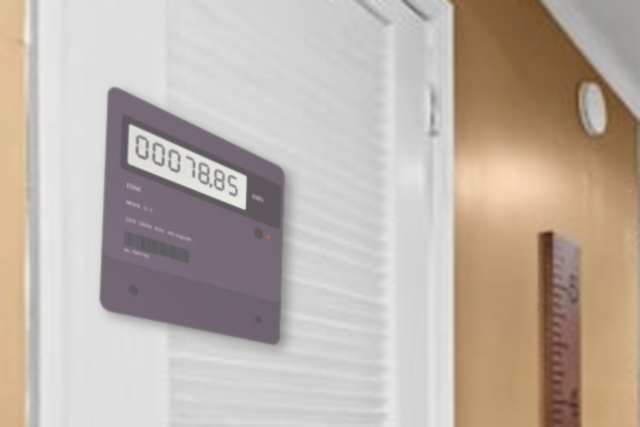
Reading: 78.85 kWh
